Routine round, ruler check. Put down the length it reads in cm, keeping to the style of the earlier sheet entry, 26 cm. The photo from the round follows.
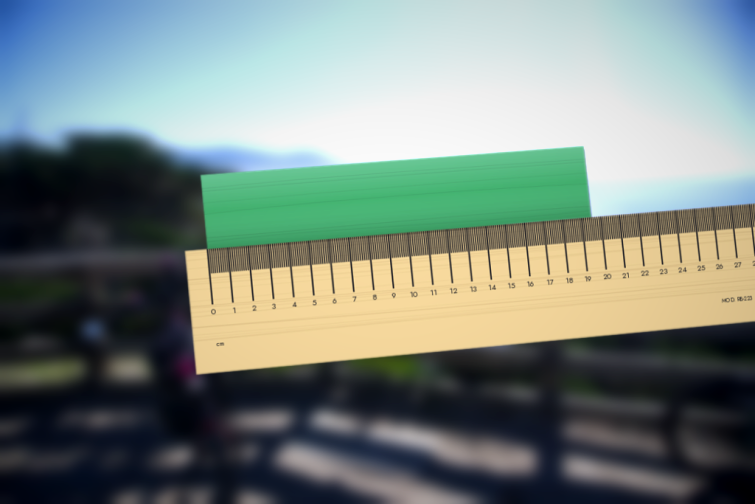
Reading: 19.5 cm
